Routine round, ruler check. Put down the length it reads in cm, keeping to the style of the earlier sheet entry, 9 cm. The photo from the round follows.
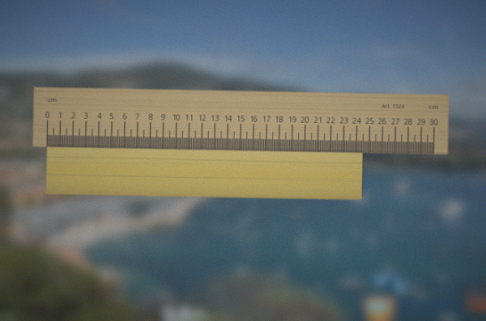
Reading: 24.5 cm
